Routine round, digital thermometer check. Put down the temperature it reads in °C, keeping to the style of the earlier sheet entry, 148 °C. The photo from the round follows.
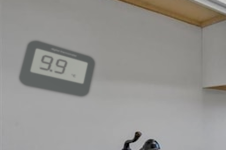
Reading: 9.9 °C
